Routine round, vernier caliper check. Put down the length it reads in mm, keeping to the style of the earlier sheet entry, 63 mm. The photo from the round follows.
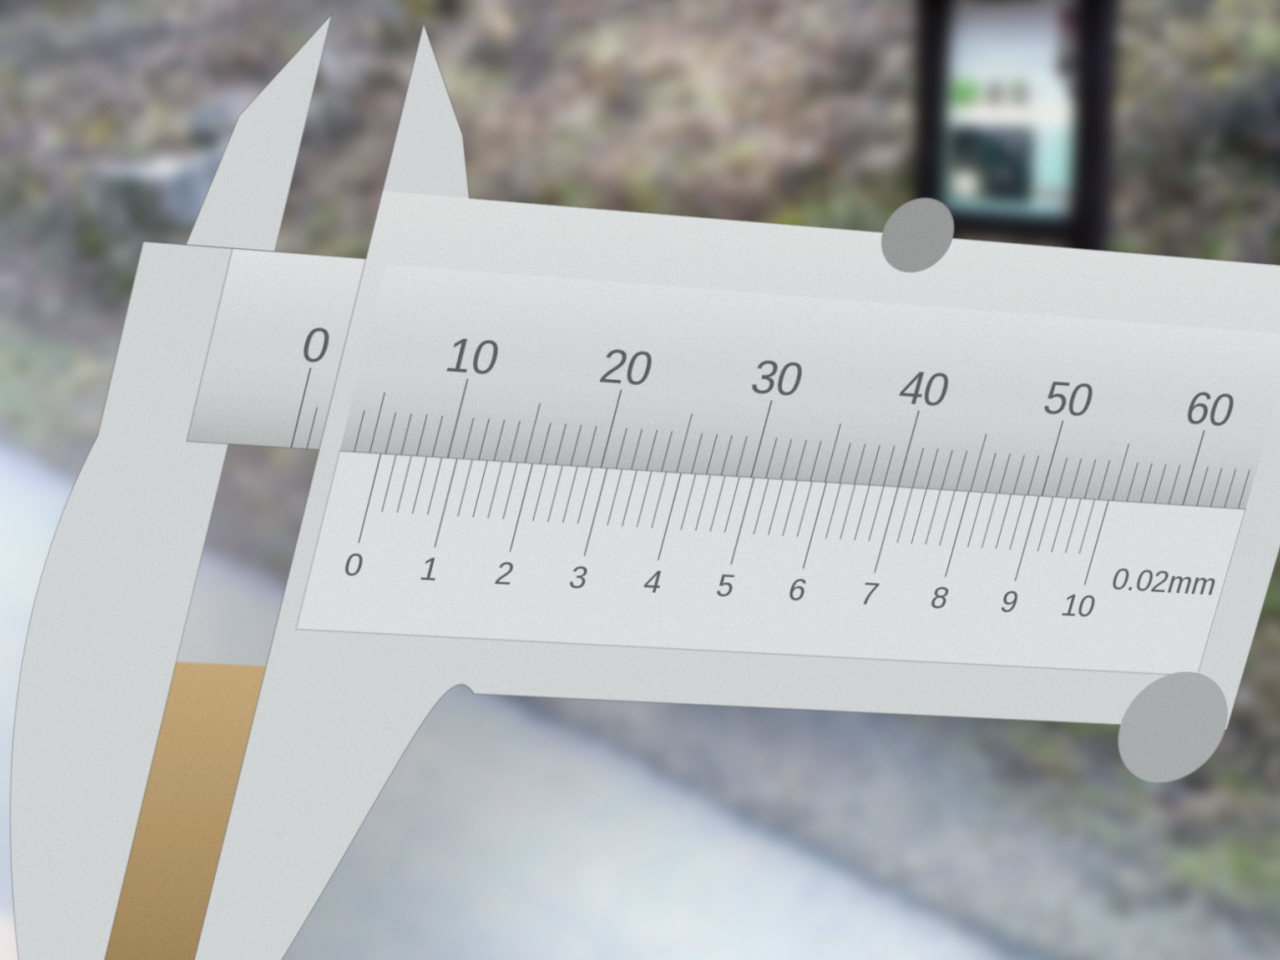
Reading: 5.7 mm
